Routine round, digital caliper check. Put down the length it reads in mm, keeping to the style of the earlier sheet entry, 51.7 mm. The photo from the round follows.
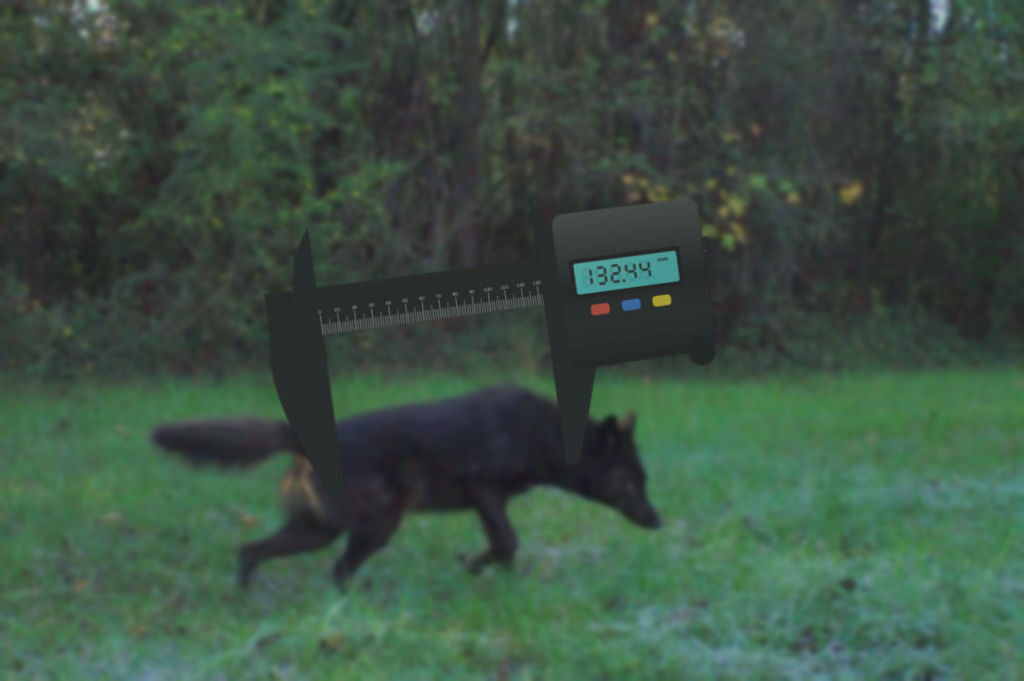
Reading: 132.44 mm
